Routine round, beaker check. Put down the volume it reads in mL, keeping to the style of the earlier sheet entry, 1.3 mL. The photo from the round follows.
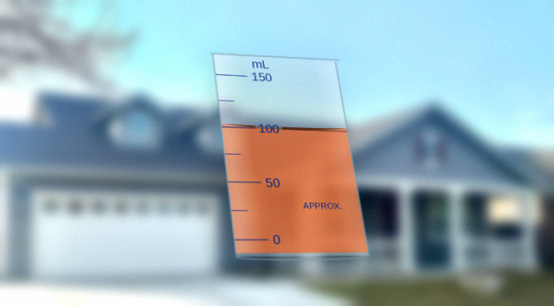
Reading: 100 mL
